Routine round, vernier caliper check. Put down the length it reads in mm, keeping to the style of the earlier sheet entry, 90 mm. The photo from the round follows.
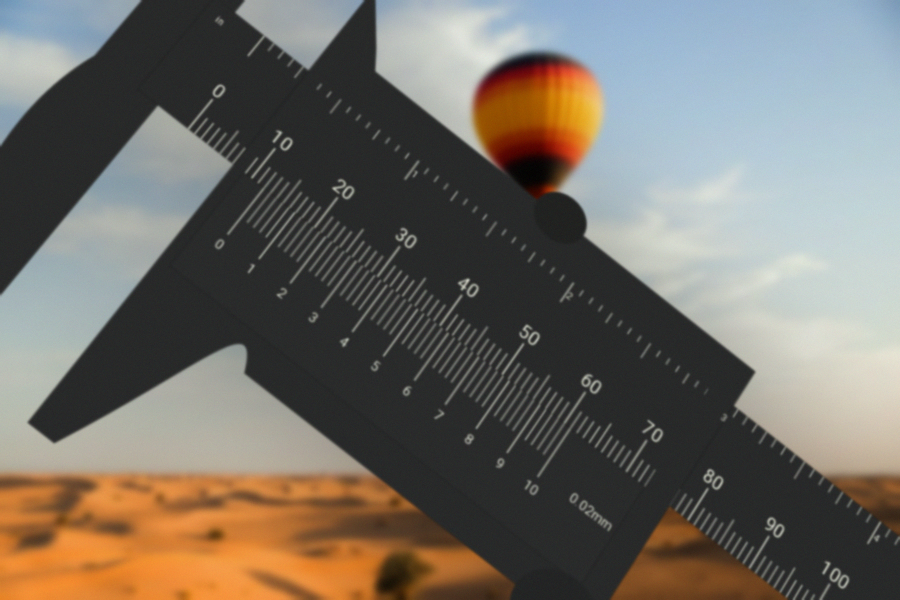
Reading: 12.0 mm
